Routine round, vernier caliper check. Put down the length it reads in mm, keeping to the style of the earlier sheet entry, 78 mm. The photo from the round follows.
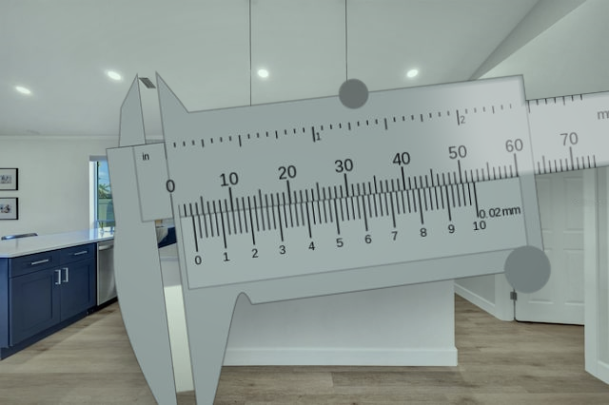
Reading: 3.2 mm
